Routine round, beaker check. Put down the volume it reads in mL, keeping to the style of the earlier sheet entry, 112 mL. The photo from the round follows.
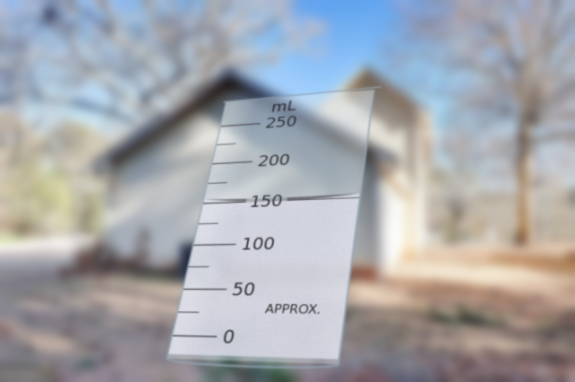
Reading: 150 mL
